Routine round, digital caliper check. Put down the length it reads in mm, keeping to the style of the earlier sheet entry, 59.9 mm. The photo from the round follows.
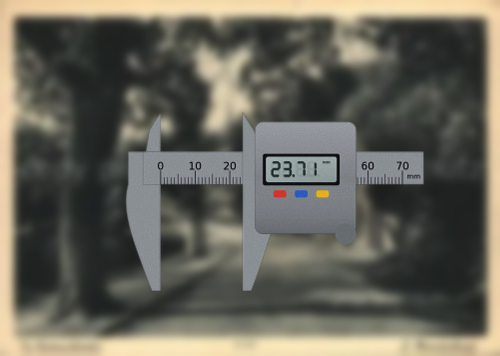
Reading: 23.71 mm
